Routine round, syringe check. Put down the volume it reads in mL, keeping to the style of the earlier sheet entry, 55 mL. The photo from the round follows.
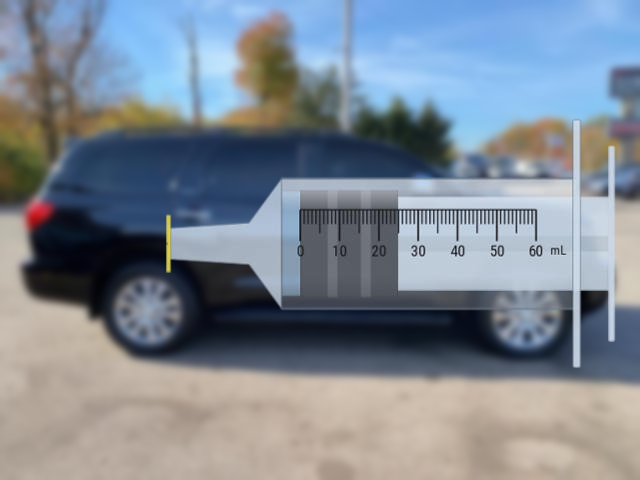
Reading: 0 mL
